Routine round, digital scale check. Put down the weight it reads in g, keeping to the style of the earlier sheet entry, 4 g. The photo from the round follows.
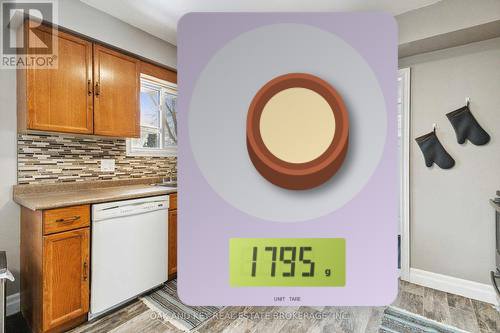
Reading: 1795 g
